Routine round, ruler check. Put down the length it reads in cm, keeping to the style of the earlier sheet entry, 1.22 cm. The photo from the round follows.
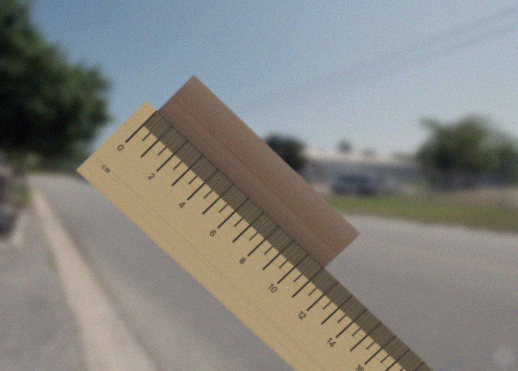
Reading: 11 cm
